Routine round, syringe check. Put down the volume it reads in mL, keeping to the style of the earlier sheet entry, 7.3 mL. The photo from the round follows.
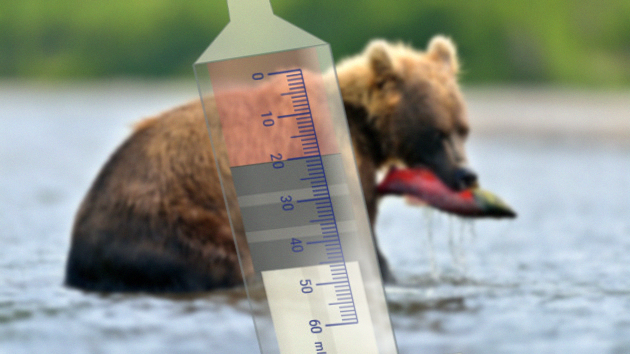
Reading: 20 mL
